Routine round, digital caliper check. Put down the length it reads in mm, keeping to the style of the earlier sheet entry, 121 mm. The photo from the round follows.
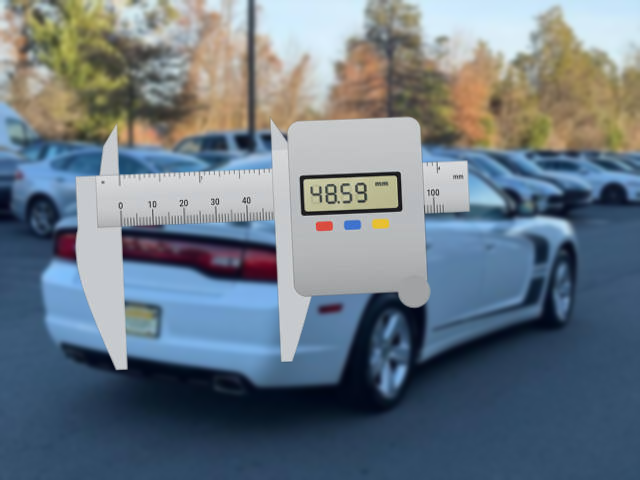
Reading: 48.59 mm
